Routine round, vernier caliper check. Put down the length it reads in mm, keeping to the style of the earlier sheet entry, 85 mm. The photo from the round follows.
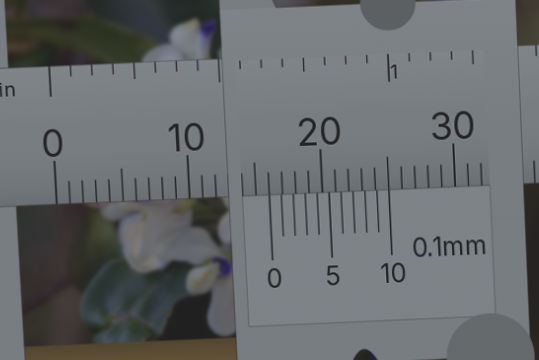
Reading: 16.0 mm
